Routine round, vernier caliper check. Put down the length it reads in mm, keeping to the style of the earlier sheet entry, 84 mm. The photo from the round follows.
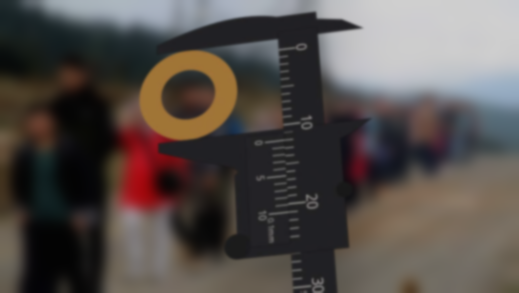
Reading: 12.0 mm
